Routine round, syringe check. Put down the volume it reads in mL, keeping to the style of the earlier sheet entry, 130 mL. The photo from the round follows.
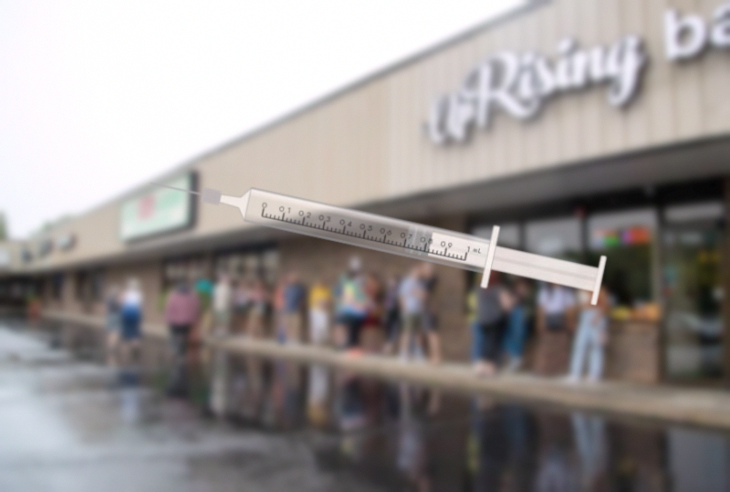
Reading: 0.7 mL
